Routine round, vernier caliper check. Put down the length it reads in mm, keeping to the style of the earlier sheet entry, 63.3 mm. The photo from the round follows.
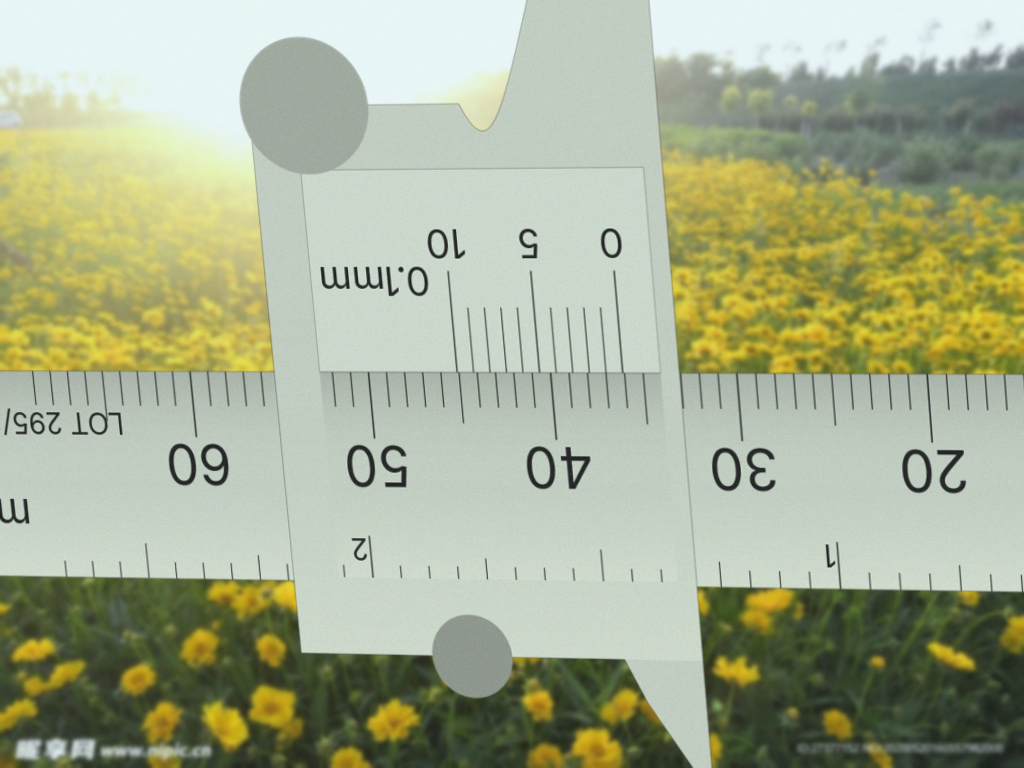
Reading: 36.1 mm
